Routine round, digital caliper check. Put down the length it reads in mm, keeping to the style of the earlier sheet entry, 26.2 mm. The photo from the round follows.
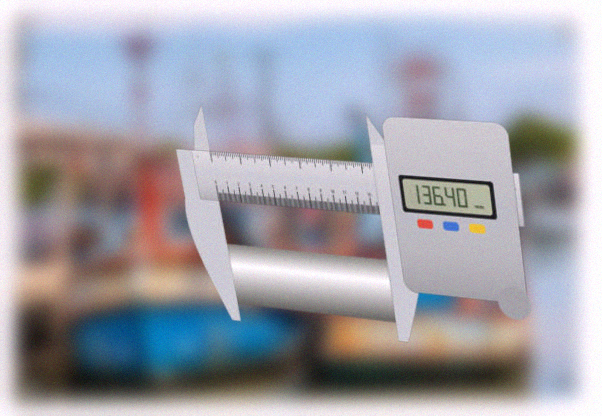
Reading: 136.40 mm
